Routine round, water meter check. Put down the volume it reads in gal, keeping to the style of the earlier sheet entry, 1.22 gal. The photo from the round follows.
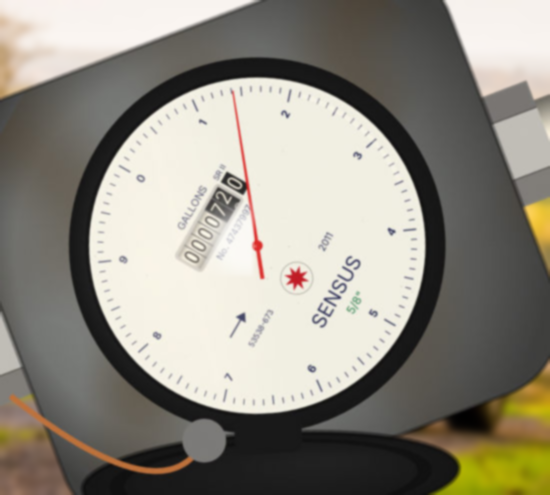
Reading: 721.4 gal
